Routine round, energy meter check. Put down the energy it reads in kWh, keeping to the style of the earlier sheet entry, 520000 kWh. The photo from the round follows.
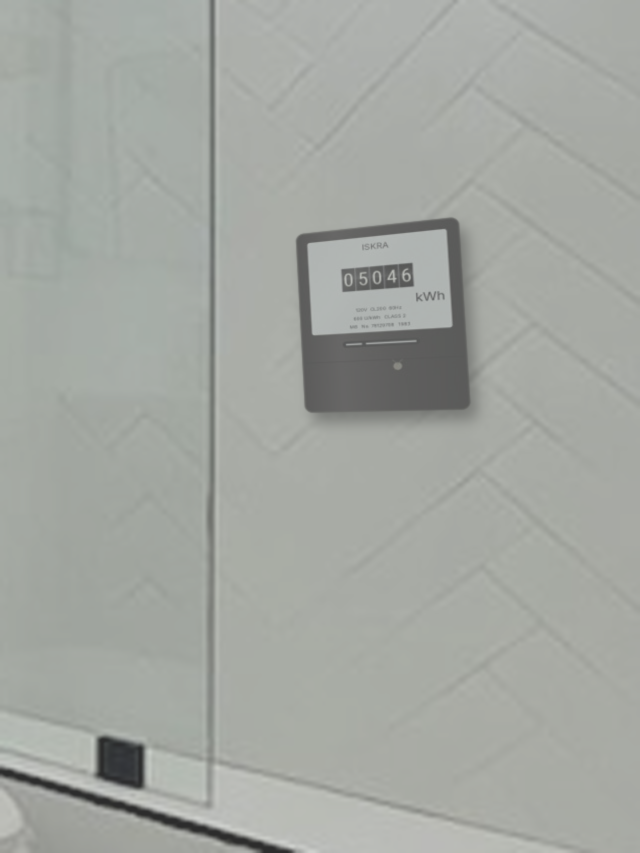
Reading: 5046 kWh
